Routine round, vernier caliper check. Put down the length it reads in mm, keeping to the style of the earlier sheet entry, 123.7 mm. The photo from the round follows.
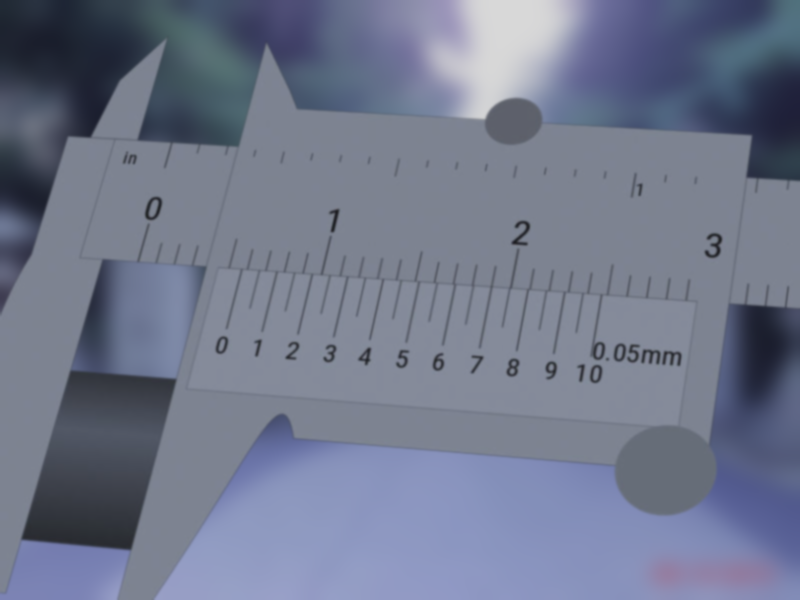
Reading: 5.7 mm
